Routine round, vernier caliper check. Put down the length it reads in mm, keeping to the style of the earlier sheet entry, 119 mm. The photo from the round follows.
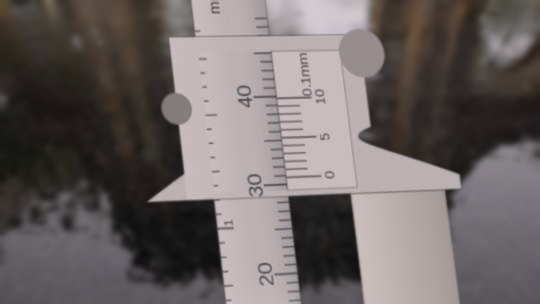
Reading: 30.8 mm
